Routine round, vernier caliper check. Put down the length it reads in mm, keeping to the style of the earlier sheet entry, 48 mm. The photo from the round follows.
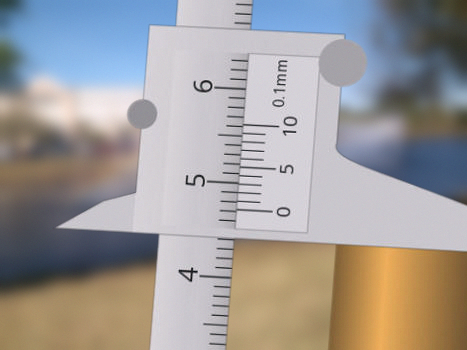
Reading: 47.2 mm
